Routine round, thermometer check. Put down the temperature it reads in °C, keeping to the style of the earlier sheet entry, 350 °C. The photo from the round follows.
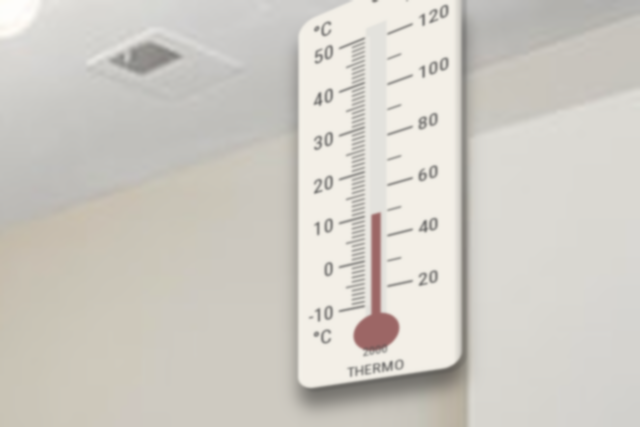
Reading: 10 °C
